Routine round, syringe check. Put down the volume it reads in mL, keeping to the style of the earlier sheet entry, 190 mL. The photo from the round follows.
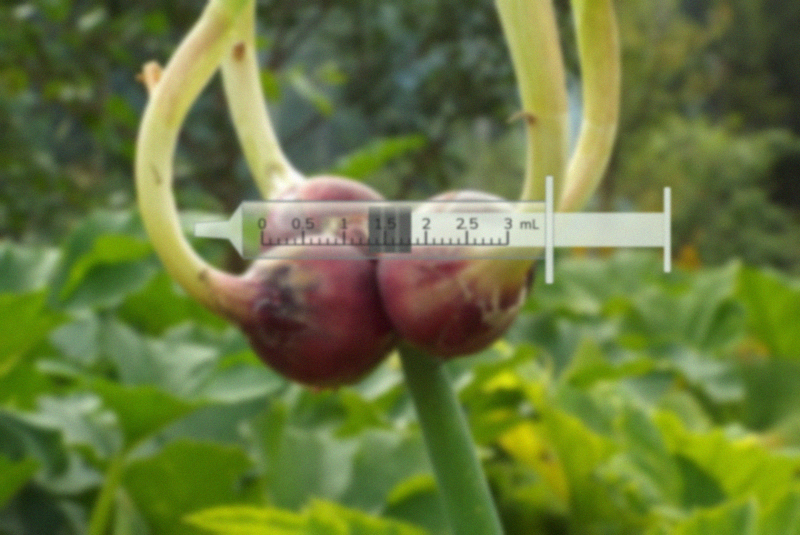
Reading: 1.3 mL
